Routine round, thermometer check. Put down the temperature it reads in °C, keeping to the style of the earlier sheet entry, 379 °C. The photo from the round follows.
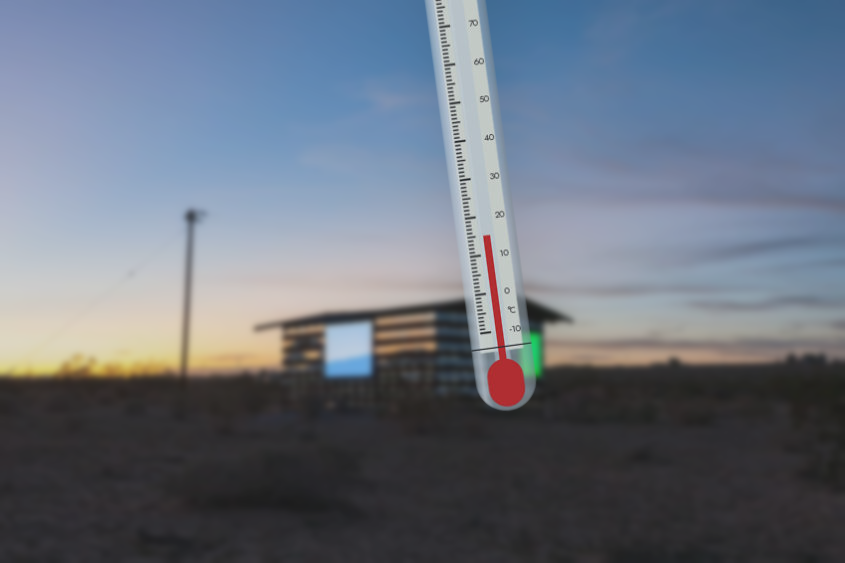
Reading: 15 °C
